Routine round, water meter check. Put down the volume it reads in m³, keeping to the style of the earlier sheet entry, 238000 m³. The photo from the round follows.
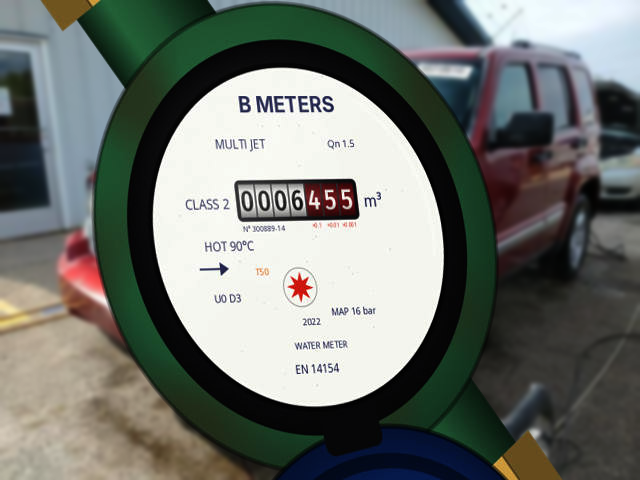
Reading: 6.455 m³
